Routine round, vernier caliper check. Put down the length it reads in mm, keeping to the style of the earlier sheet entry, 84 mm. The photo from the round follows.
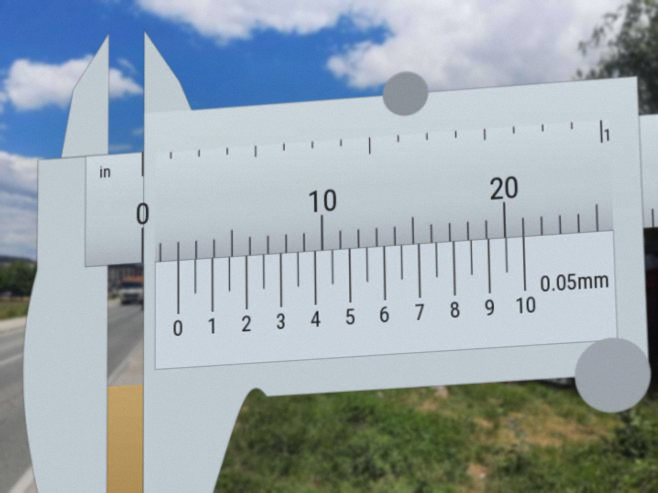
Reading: 2.0 mm
